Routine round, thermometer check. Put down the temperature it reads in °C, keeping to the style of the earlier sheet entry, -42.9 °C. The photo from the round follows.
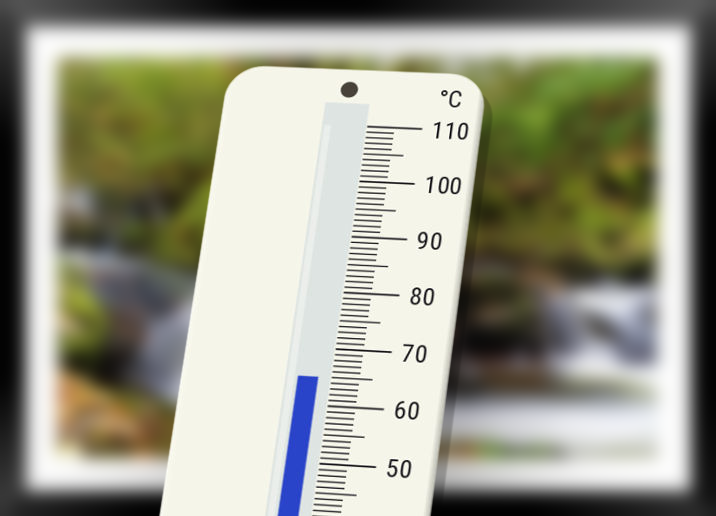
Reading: 65 °C
